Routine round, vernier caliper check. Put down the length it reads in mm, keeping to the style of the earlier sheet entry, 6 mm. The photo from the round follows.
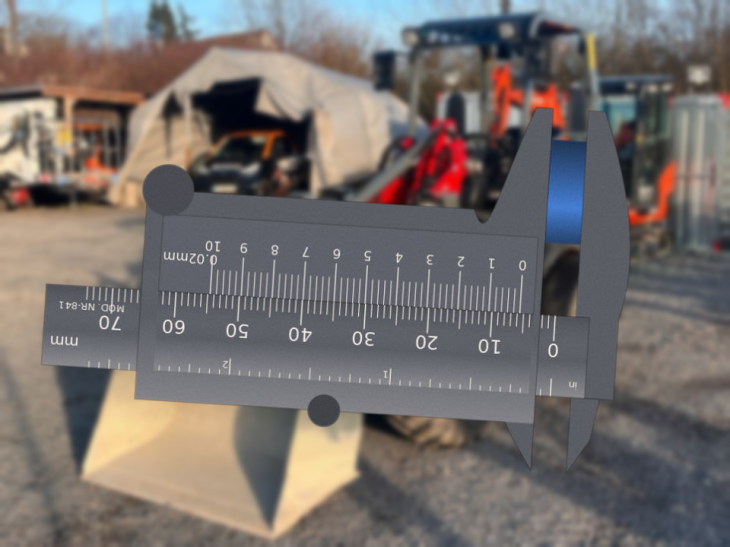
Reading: 5.6 mm
